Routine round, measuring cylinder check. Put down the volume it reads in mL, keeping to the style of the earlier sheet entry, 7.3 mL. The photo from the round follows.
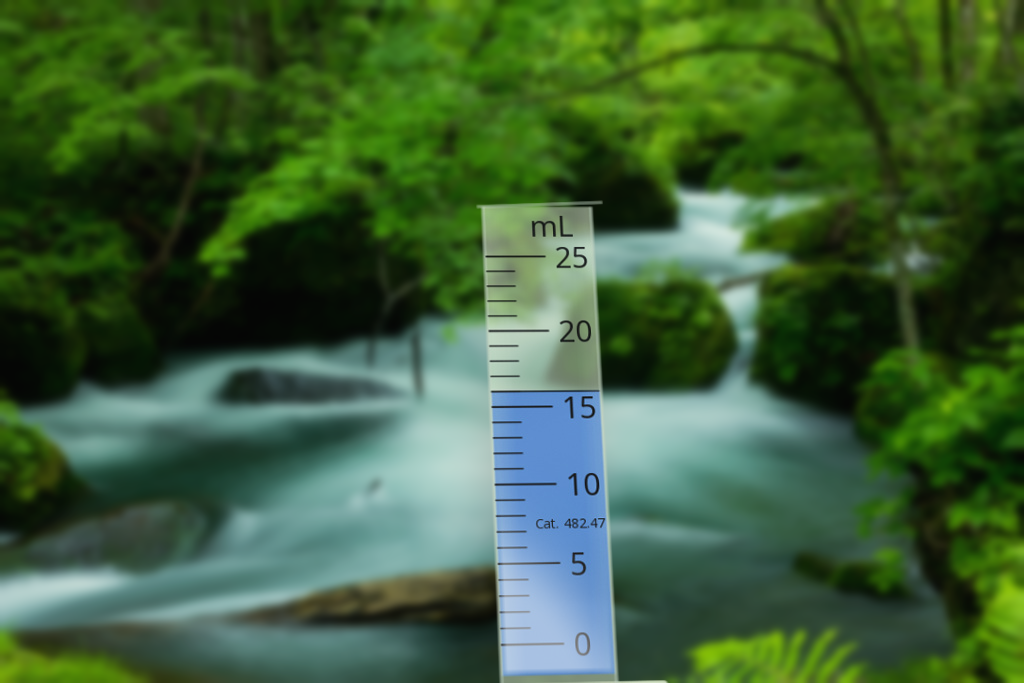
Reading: 16 mL
